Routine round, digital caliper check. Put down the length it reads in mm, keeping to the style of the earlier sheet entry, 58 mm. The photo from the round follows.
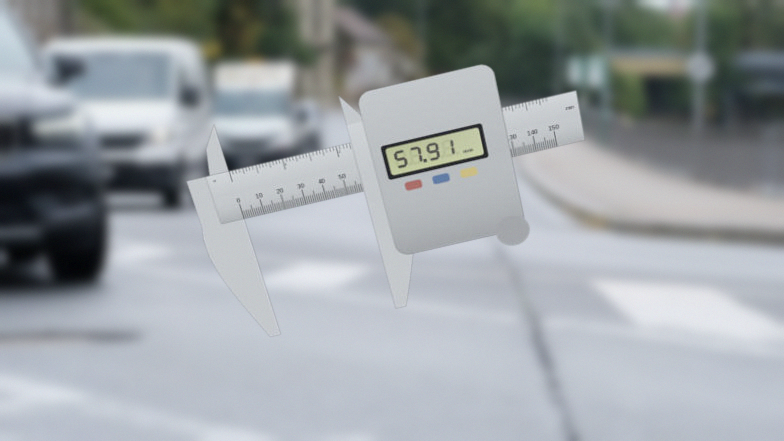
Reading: 57.91 mm
